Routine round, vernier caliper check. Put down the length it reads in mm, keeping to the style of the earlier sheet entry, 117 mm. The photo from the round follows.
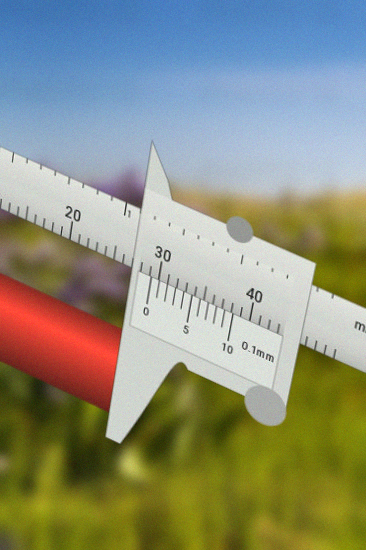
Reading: 29.2 mm
